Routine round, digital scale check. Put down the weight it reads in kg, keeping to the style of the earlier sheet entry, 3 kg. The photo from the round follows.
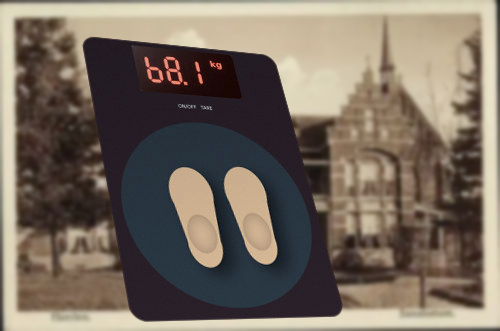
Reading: 68.1 kg
